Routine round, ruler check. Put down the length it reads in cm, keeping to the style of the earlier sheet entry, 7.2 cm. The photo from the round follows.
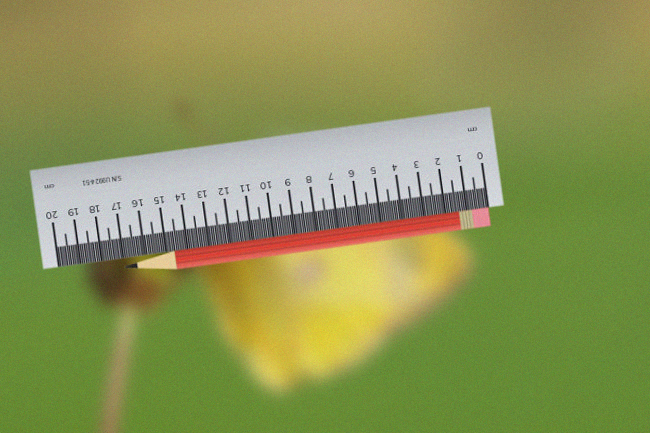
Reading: 17 cm
